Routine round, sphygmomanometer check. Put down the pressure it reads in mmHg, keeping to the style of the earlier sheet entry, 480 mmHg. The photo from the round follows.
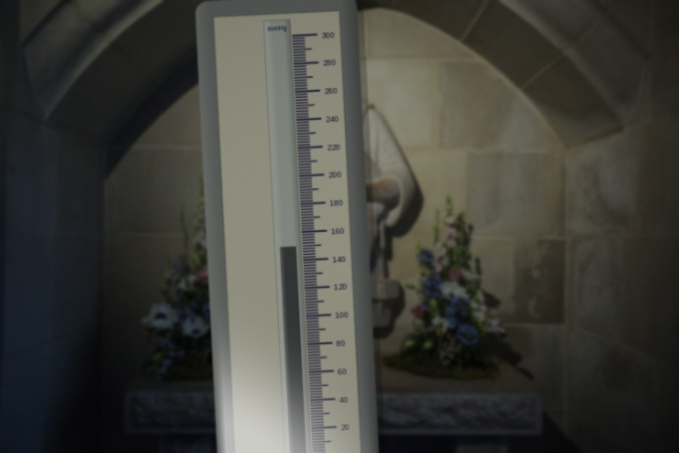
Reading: 150 mmHg
